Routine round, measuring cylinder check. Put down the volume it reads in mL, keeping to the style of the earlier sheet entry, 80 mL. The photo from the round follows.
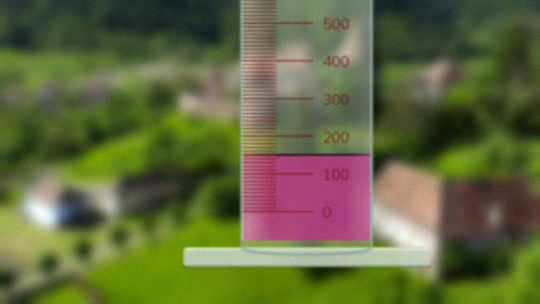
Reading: 150 mL
